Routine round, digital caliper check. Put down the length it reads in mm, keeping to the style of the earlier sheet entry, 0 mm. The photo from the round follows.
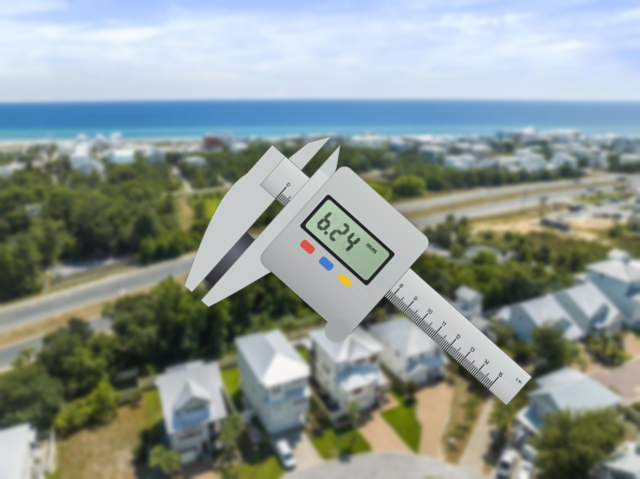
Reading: 6.24 mm
